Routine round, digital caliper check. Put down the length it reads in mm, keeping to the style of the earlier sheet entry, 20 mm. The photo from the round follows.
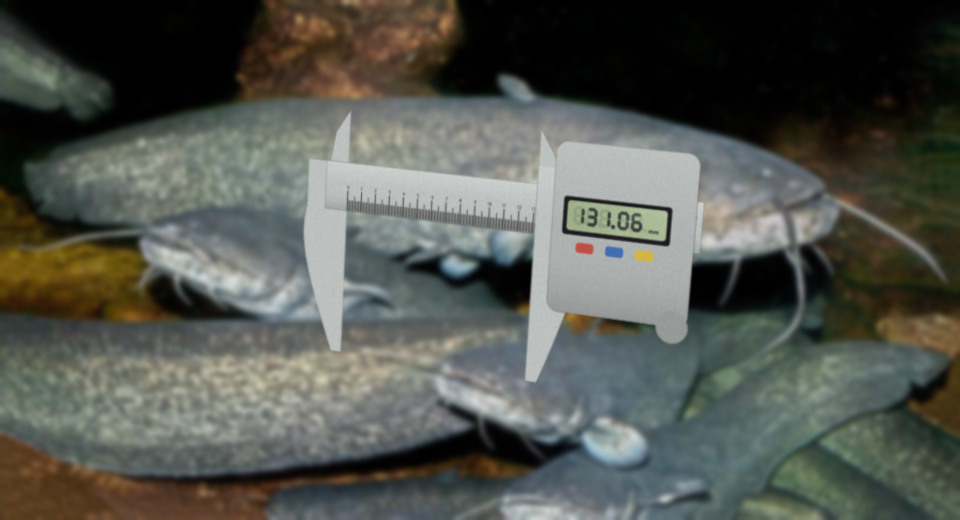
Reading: 131.06 mm
